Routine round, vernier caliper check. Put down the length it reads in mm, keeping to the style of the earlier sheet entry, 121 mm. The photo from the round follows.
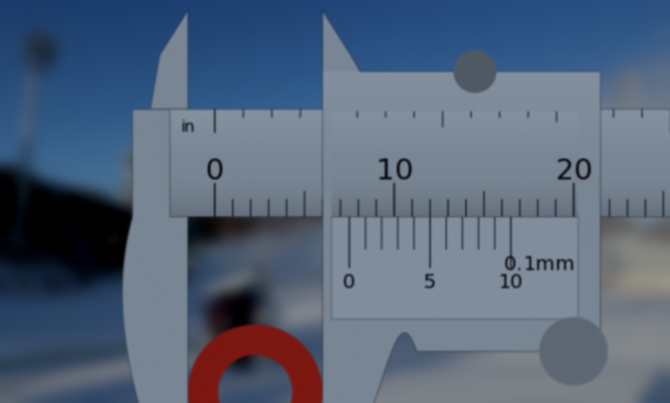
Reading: 7.5 mm
